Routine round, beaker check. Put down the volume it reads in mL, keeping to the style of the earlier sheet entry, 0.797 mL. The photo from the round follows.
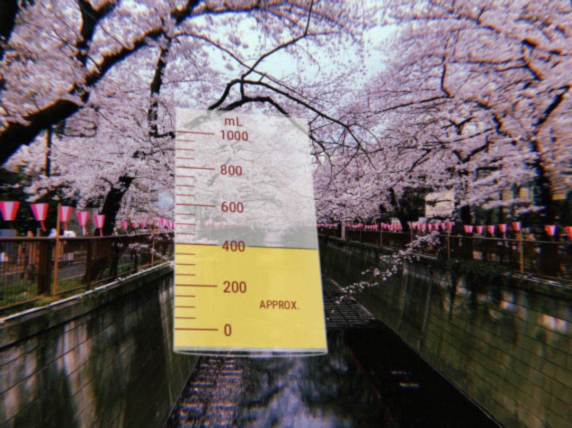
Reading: 400 mL
